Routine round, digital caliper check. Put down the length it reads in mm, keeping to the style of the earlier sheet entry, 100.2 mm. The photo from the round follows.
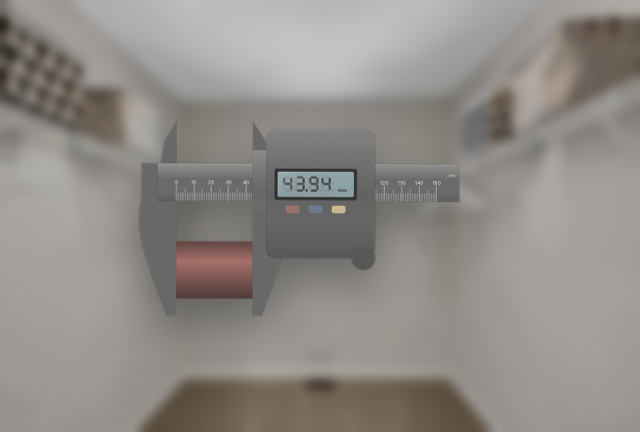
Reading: 43.94 mm
